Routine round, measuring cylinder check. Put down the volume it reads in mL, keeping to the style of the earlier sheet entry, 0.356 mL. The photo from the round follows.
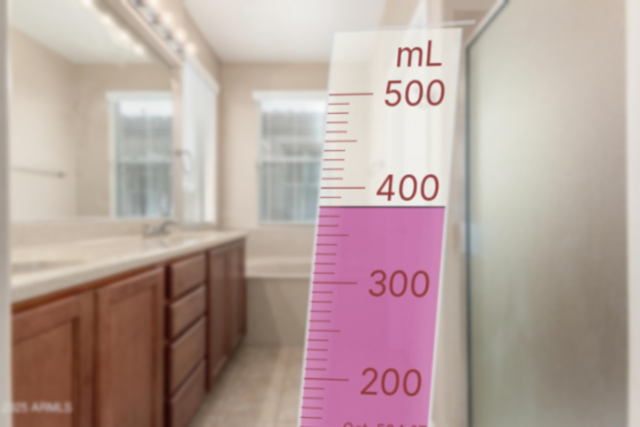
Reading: 380 mL
